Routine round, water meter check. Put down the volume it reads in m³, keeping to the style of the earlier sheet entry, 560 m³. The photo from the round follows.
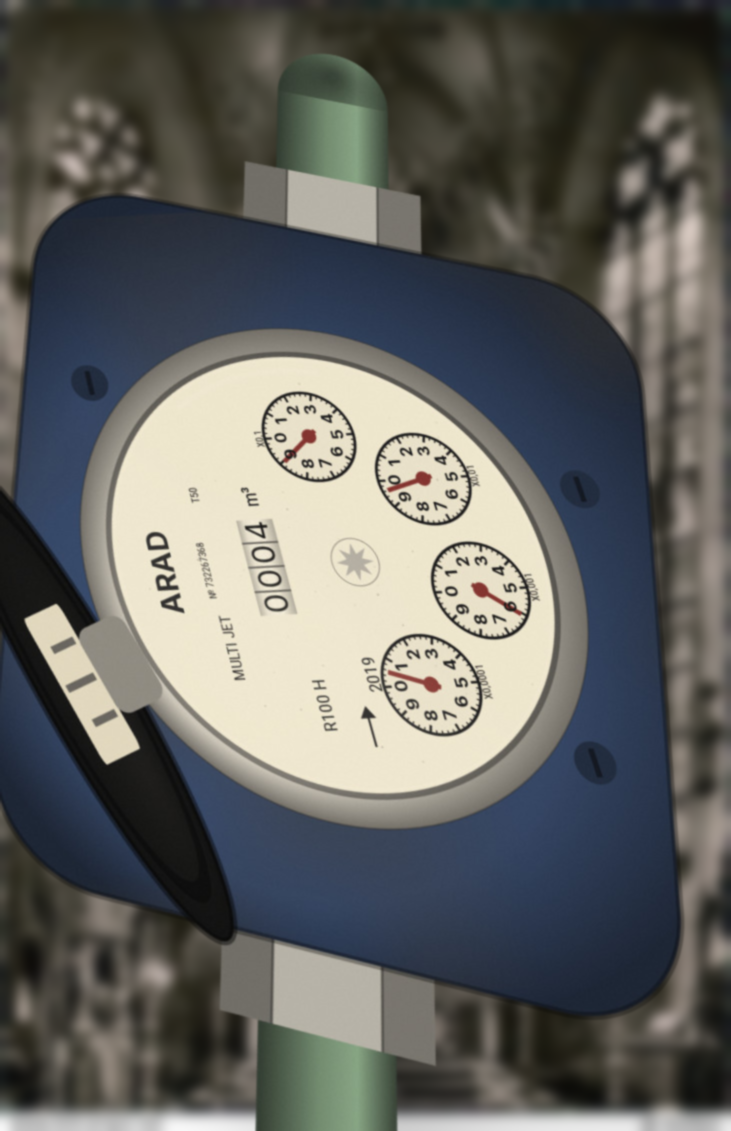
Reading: 4.8960 m³
